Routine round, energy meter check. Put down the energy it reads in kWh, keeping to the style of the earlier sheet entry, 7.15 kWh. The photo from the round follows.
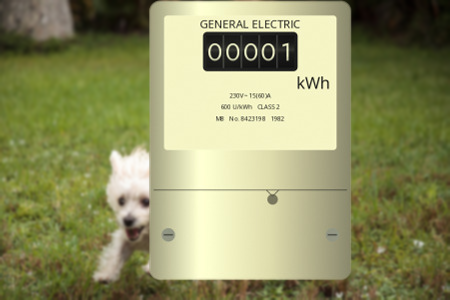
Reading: 1 kWh
